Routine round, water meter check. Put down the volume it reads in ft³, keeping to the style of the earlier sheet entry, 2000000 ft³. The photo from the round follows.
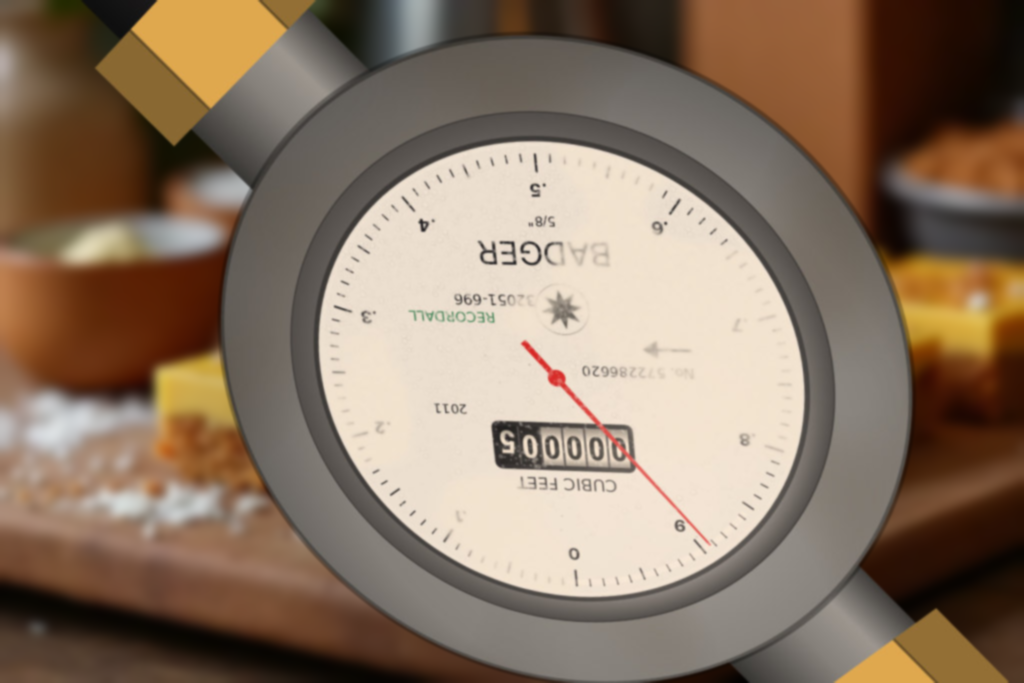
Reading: 4.89 ft³
